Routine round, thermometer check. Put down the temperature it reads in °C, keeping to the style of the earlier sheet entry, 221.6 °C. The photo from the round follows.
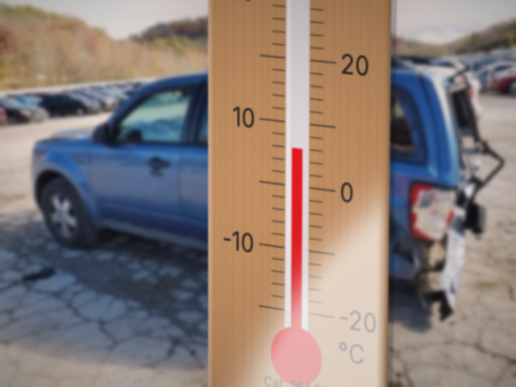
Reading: 6 °C
